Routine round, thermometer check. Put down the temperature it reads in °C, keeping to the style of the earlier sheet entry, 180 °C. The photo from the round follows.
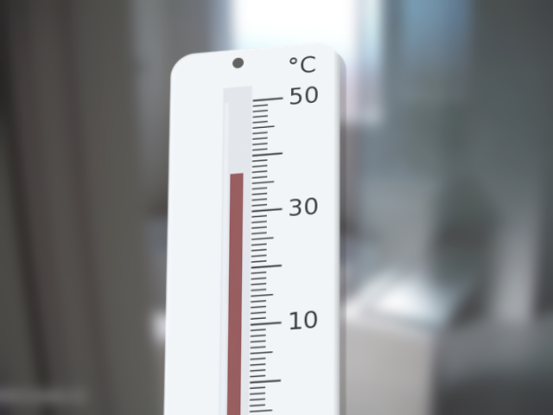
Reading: 37 °C
